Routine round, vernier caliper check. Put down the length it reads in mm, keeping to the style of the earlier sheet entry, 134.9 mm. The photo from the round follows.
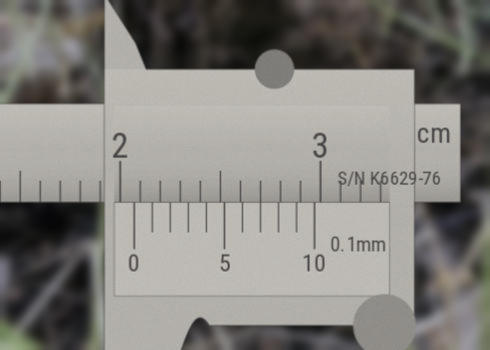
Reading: 20.7 mm
